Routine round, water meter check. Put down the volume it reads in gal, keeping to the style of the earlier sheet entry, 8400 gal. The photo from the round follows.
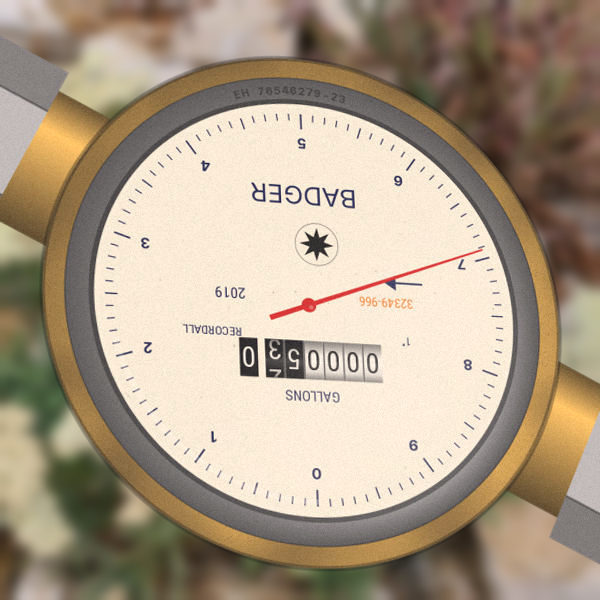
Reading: 526.9 gal
